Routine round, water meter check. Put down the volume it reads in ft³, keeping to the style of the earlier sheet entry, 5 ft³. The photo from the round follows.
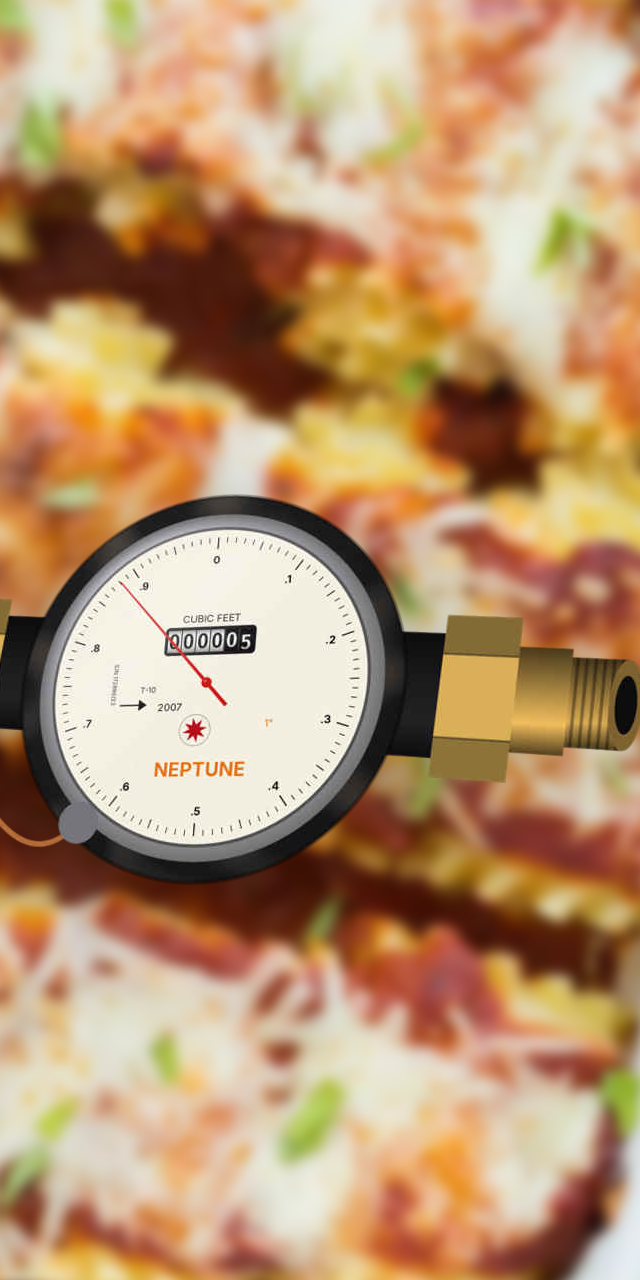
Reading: 4.88 ft³
